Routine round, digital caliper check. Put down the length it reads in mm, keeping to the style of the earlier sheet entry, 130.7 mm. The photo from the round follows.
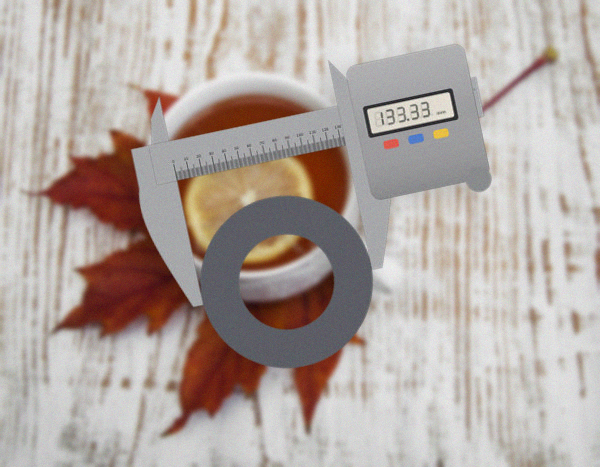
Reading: 133.33 mm
